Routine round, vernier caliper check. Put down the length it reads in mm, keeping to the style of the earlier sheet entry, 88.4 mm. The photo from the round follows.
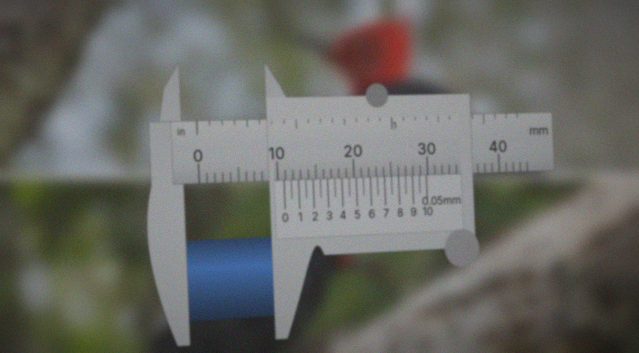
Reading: 10.8 mm
